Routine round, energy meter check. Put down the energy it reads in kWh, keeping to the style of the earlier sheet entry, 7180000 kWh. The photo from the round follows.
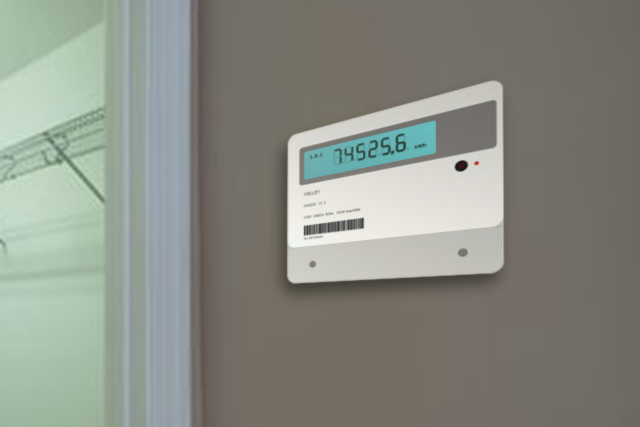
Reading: 74525.6 kWh
